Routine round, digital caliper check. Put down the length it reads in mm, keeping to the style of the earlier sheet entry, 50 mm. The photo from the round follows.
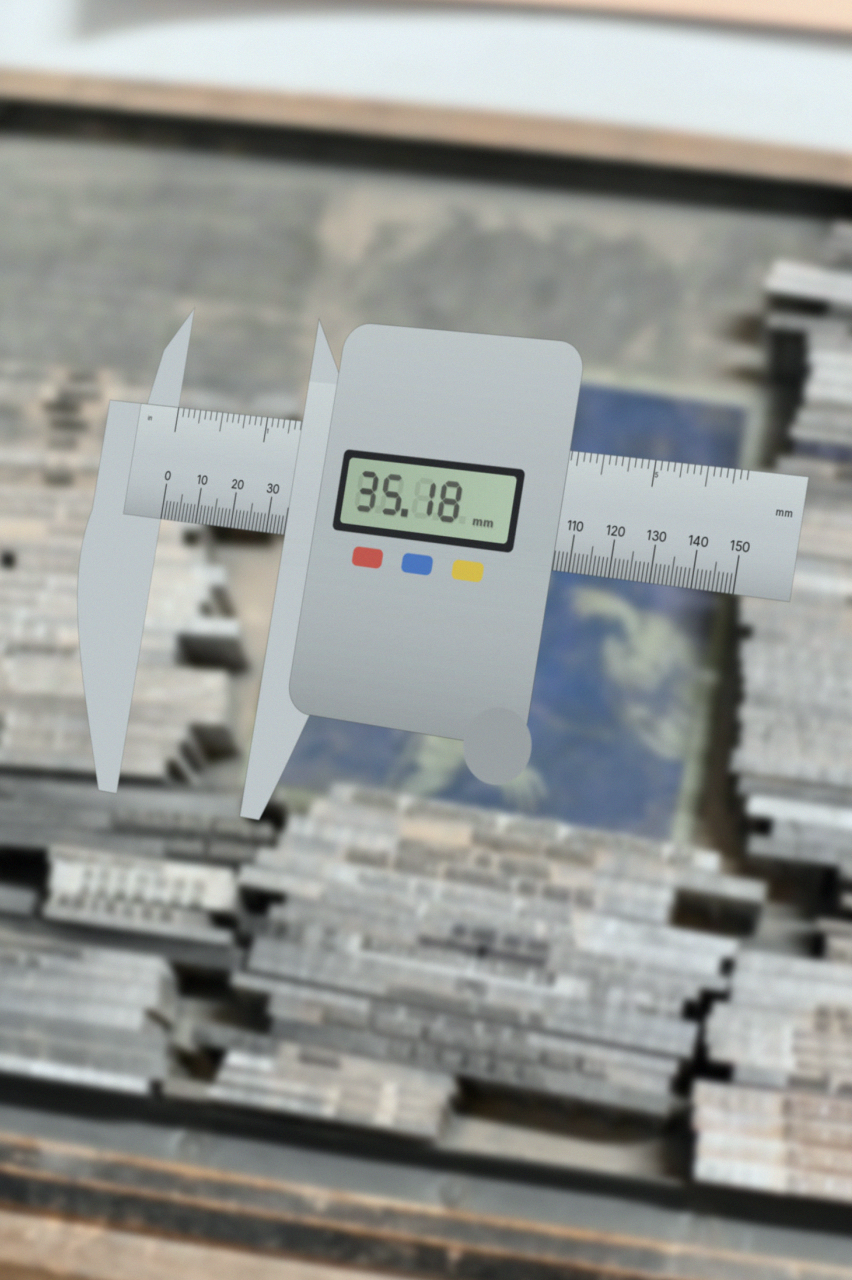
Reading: 35.18 mm
